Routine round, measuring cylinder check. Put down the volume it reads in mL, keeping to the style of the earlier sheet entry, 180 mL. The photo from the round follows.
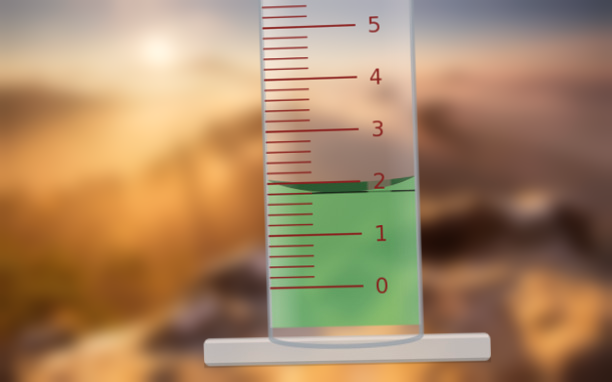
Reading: 1.8 mL
